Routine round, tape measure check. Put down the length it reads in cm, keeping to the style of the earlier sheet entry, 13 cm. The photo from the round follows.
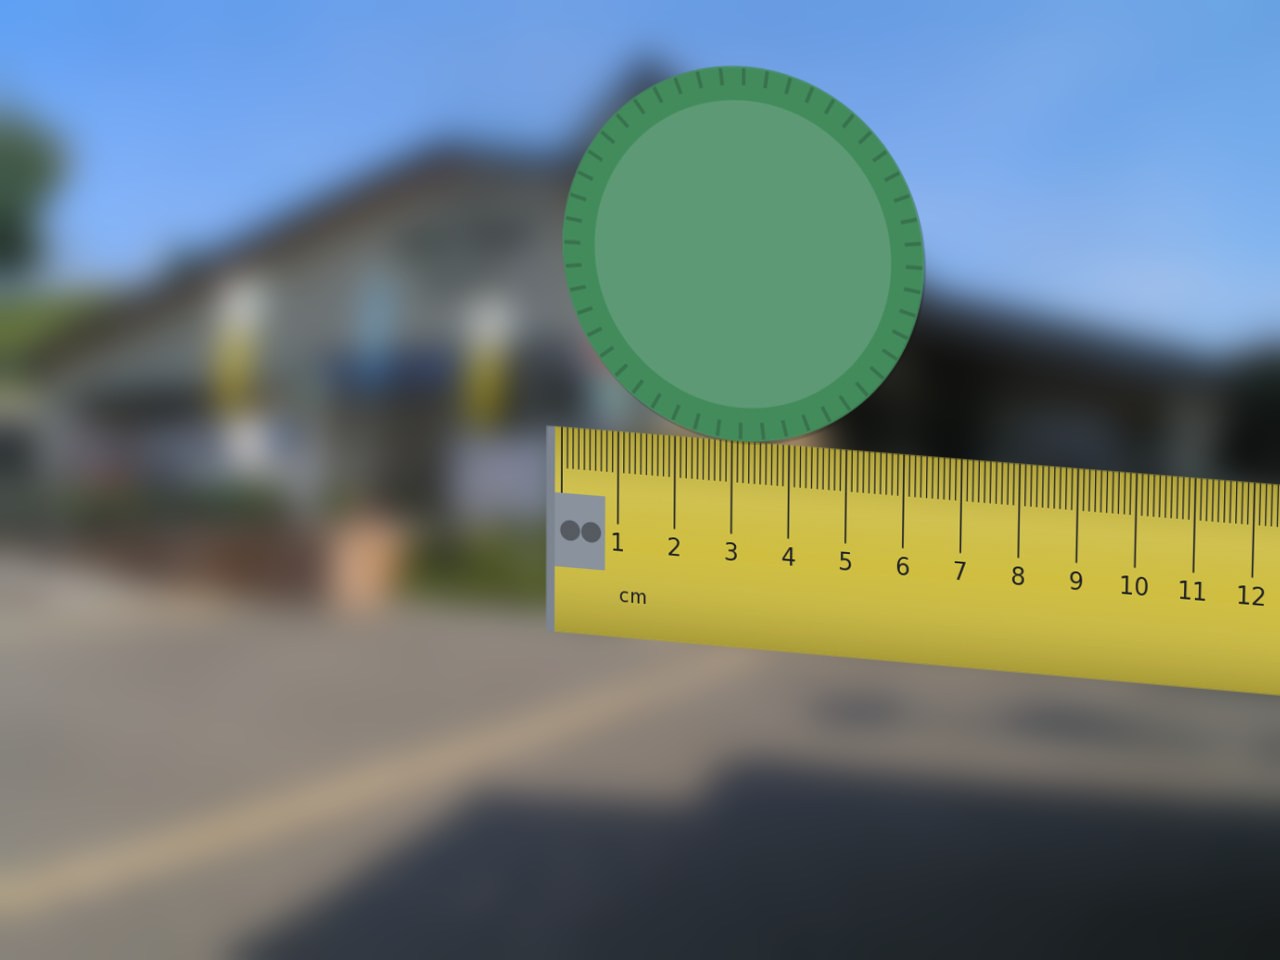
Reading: 6.3 cm
